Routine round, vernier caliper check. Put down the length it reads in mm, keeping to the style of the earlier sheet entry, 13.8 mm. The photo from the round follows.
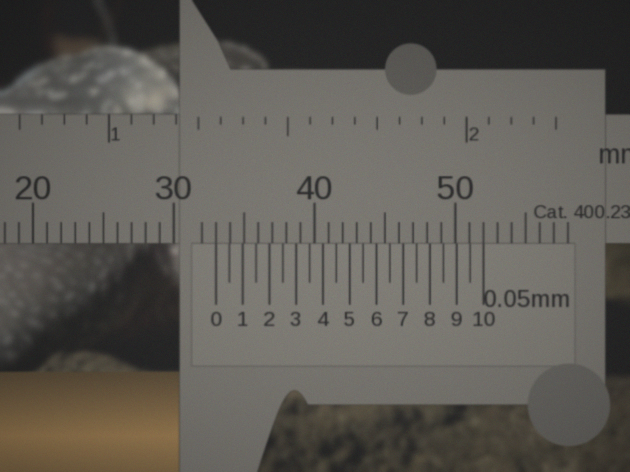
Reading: 33.0 mm
